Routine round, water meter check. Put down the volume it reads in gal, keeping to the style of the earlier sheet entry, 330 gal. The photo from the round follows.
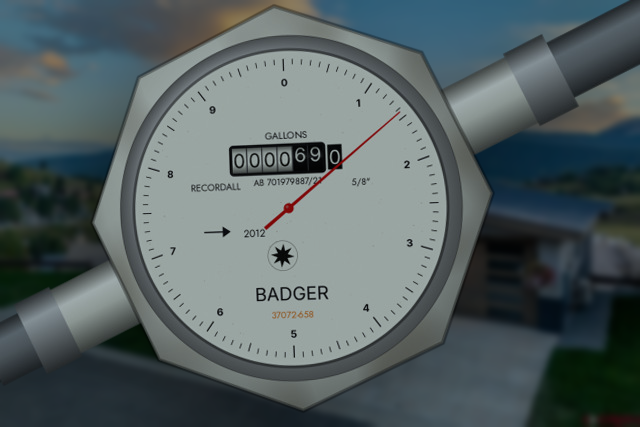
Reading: 691.4 gal
